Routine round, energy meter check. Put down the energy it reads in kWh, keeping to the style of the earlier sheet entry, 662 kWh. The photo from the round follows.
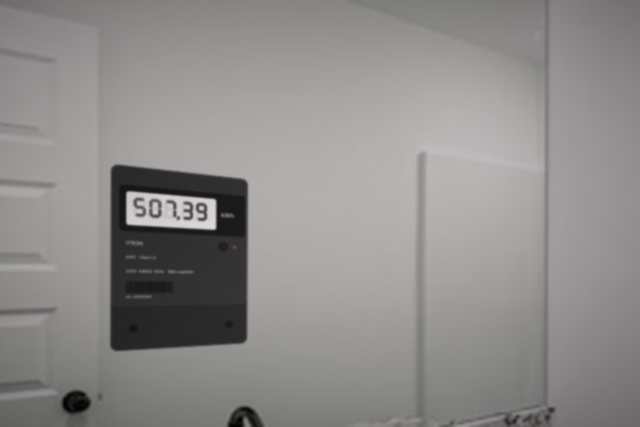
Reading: 507.39 kWh
